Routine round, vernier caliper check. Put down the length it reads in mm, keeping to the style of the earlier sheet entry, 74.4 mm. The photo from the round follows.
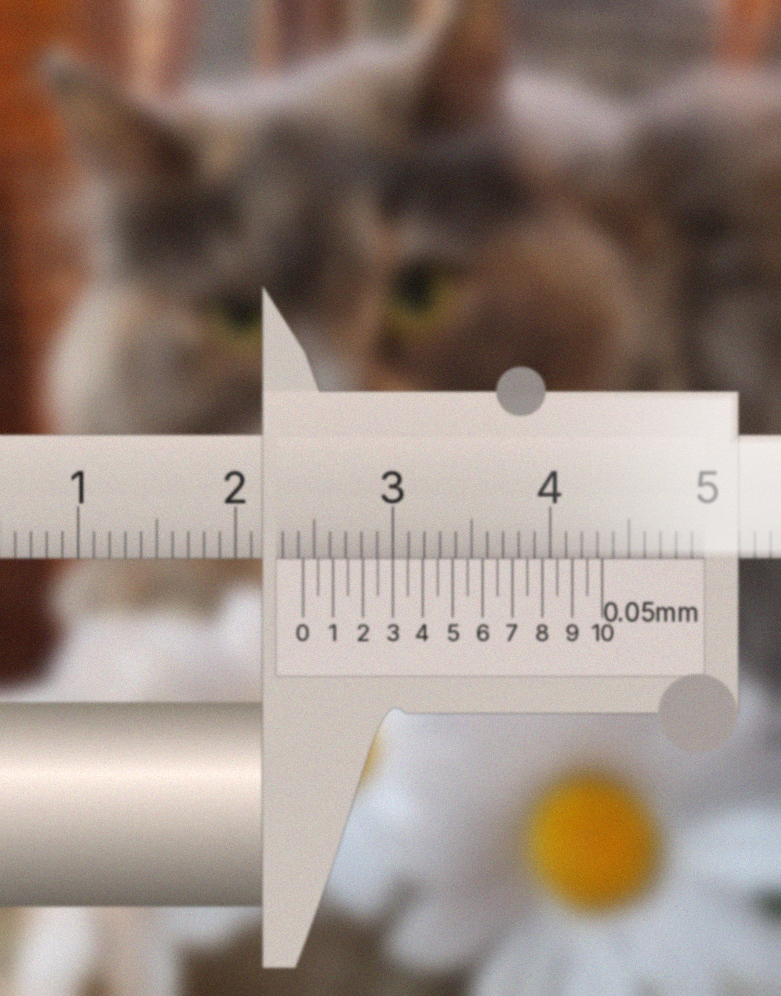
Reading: 24.3 mm
